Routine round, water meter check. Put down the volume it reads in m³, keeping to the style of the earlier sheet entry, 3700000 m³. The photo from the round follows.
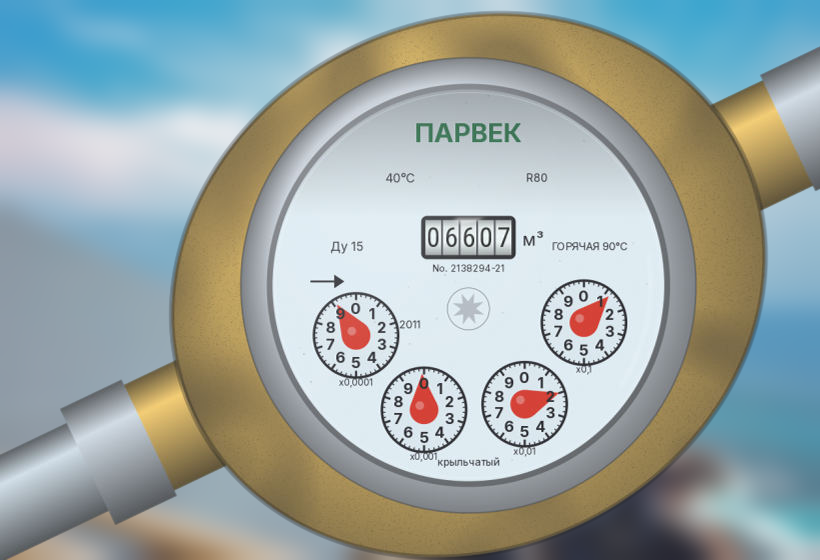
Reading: 6607.1199 m³
